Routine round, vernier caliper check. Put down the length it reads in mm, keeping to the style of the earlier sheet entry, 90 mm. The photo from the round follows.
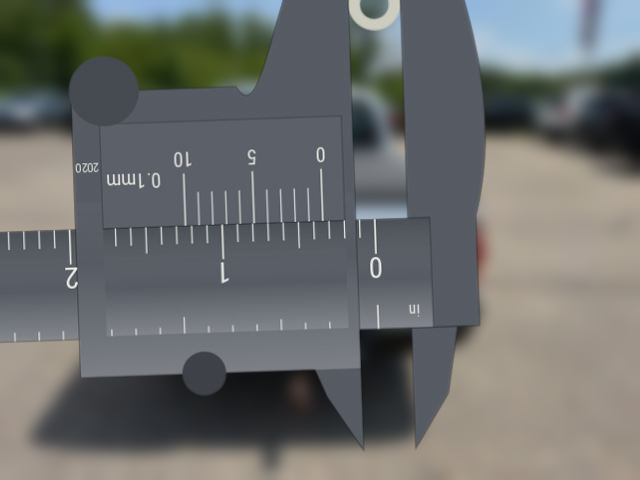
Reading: 3.4 mm
